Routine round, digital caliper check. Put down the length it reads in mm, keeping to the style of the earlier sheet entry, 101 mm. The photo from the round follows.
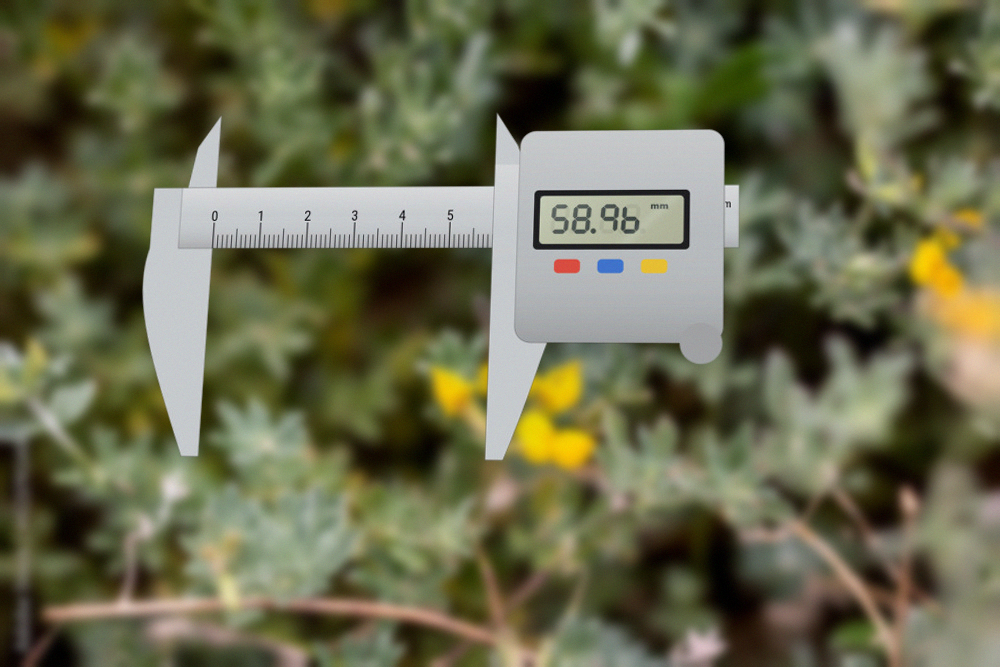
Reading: 58.96 mm
